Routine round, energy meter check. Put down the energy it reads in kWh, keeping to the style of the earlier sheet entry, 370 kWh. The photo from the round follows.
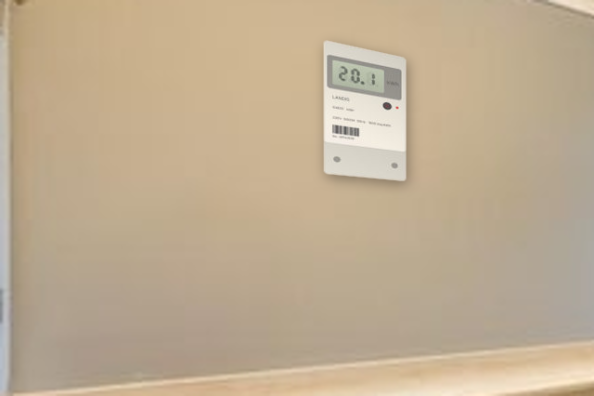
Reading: 20.1 kWh
